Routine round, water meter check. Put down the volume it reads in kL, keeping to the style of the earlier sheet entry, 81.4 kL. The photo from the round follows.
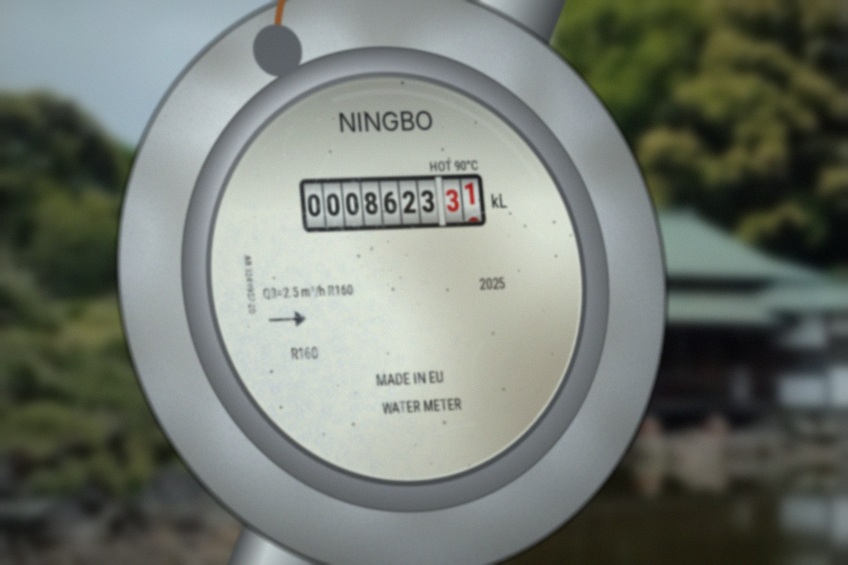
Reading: 8623.31 kL
